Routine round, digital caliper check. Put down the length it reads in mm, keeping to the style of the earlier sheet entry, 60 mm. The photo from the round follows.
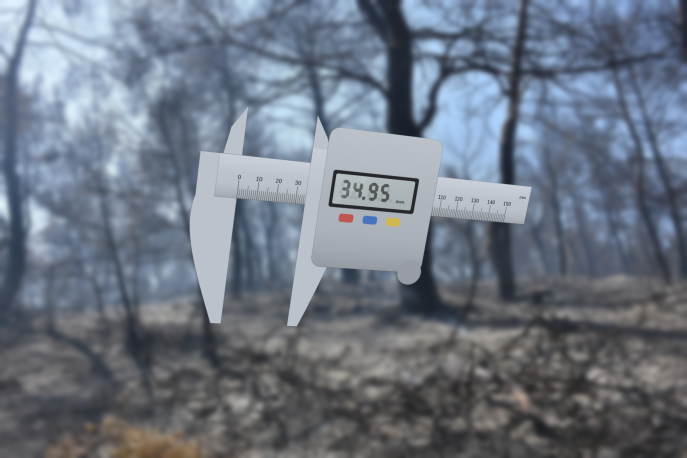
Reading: 34.95 mm
